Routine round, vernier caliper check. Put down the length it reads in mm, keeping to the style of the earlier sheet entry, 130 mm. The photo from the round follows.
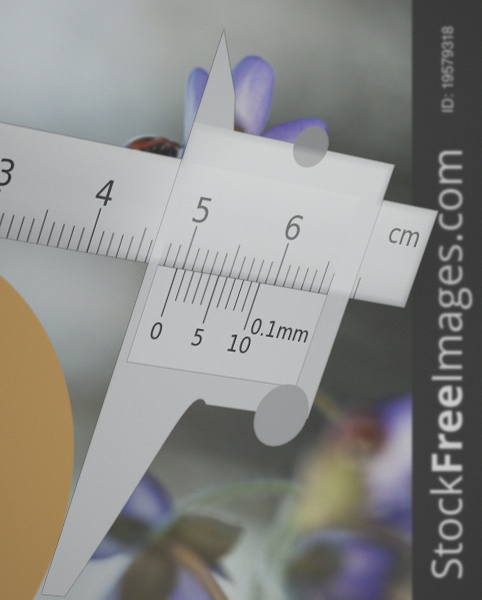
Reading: 49.4 mm
